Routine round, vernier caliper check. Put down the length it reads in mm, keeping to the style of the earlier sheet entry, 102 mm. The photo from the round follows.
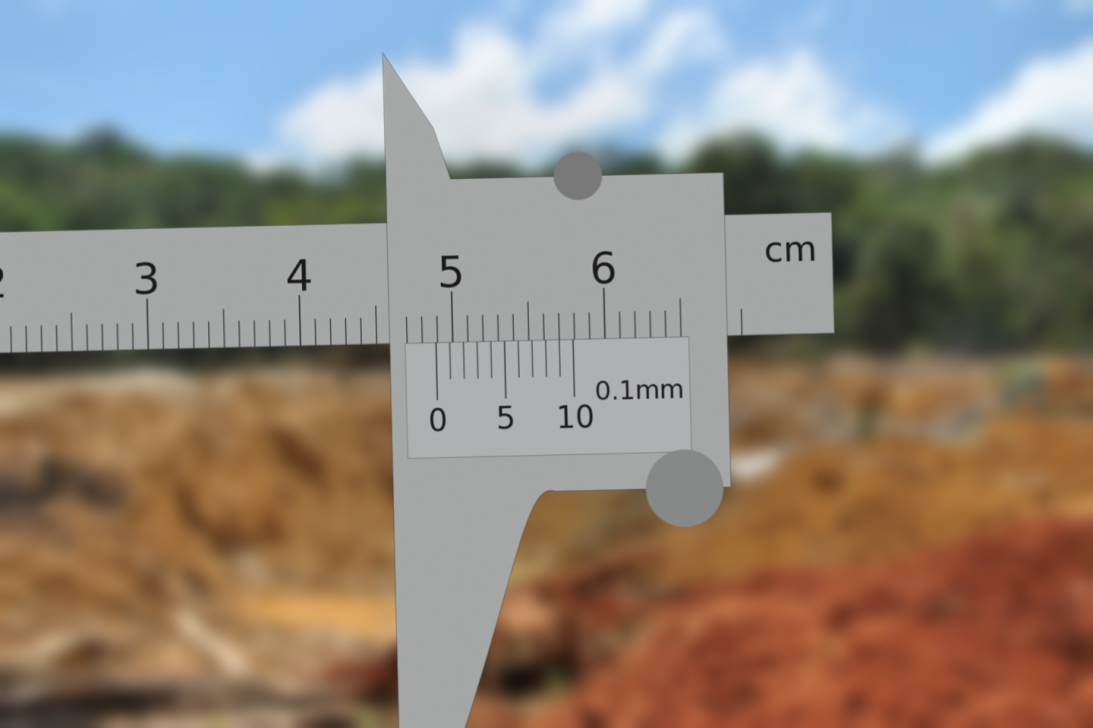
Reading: 48.9 mm
